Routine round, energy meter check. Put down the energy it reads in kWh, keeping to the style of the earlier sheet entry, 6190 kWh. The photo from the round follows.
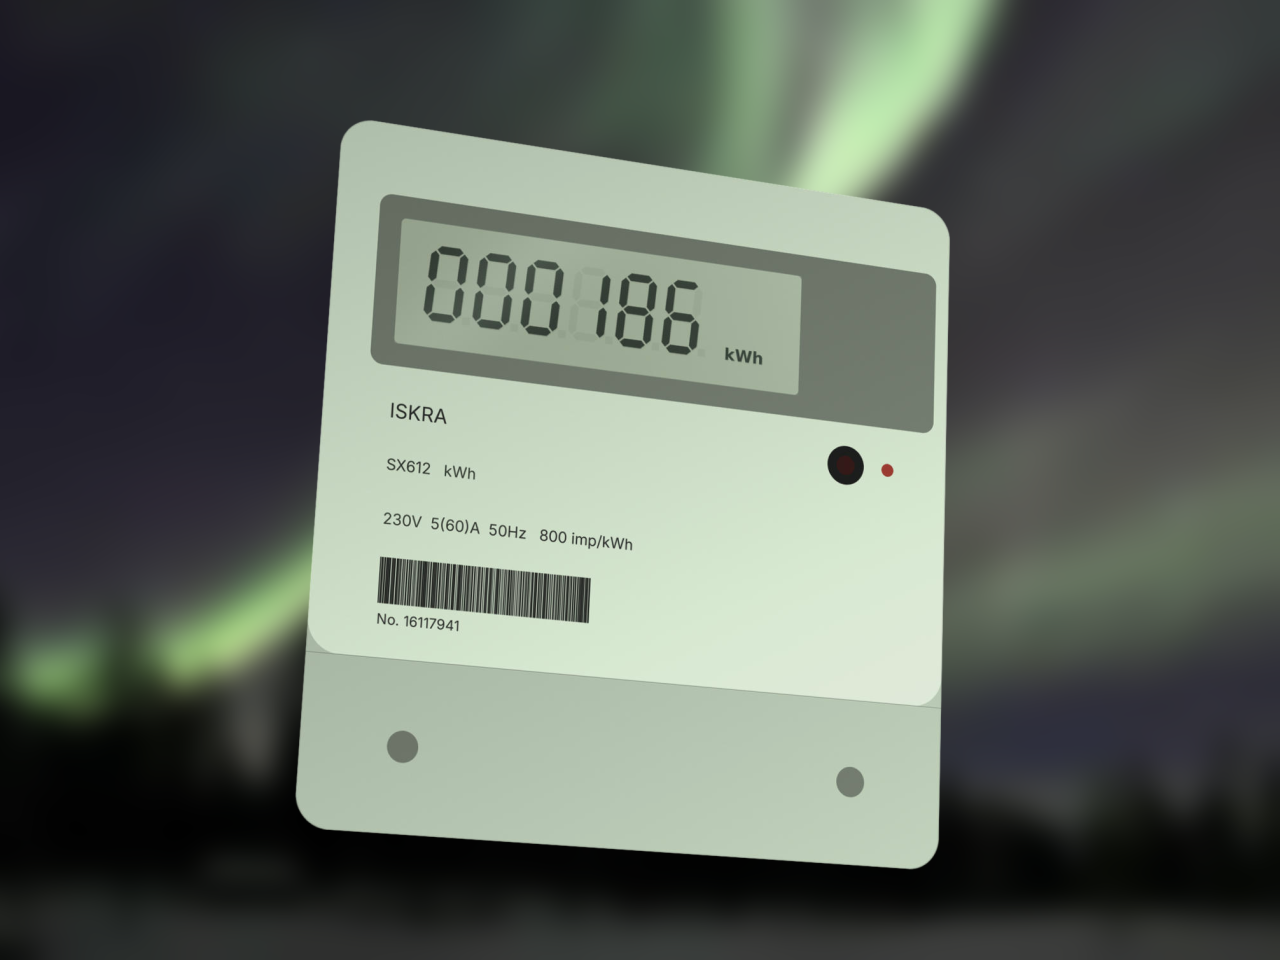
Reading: 186 kWh
